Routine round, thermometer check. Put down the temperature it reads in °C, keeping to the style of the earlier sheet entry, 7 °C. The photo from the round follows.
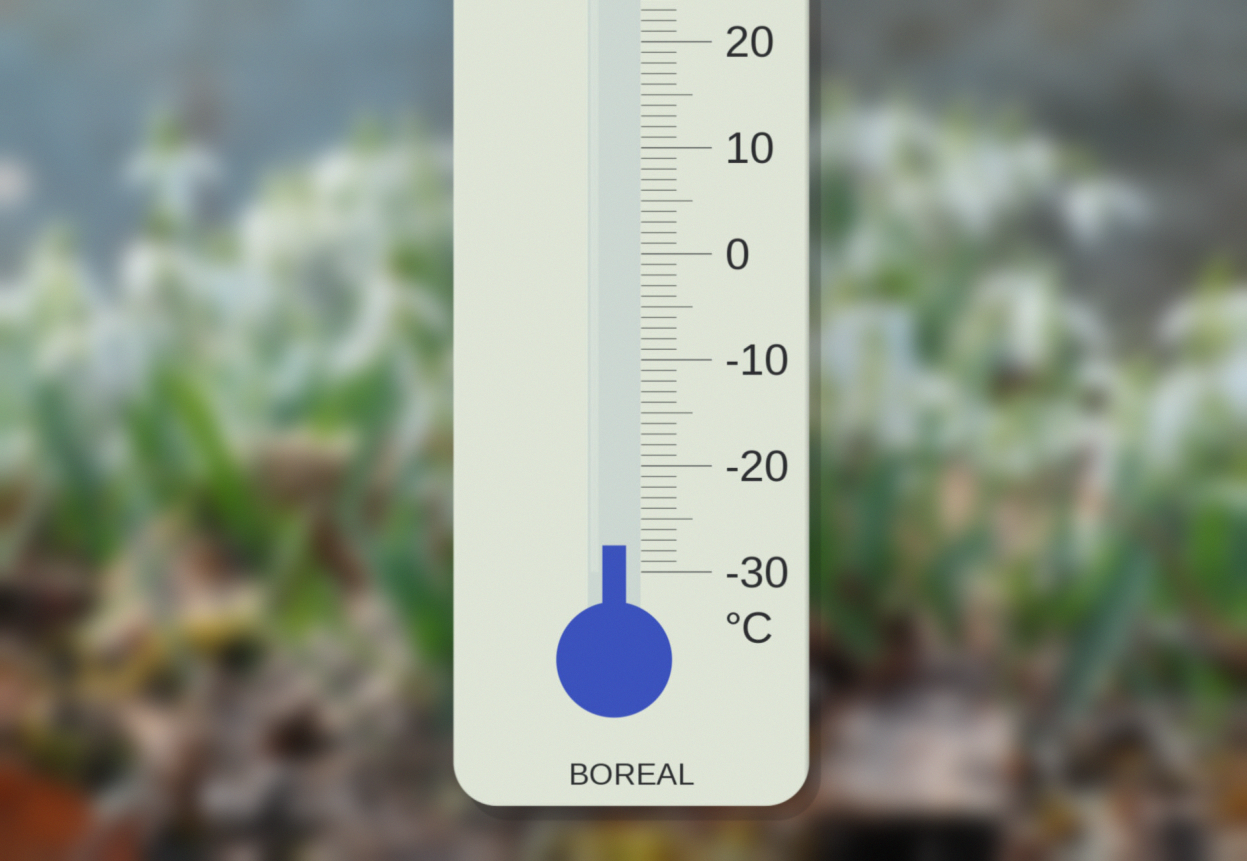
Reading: -27.5 °C
